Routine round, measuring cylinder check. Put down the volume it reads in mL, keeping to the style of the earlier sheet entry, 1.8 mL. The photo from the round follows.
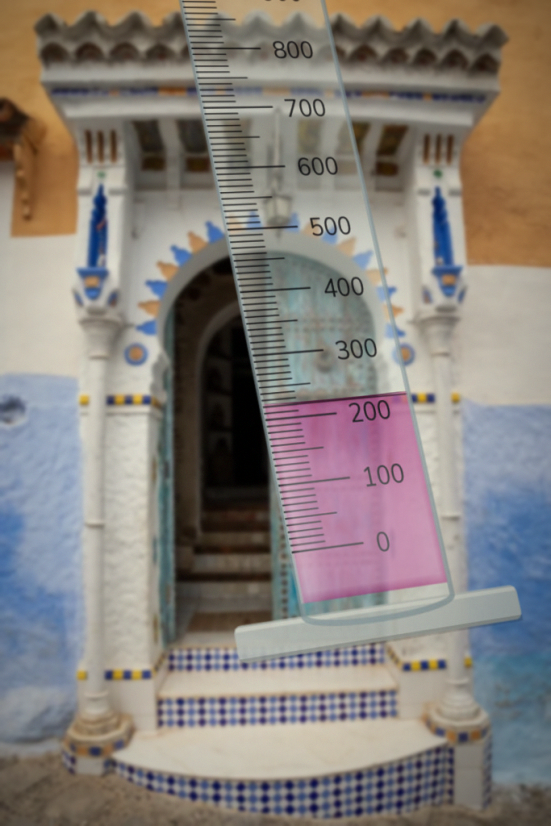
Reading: 220 mL
